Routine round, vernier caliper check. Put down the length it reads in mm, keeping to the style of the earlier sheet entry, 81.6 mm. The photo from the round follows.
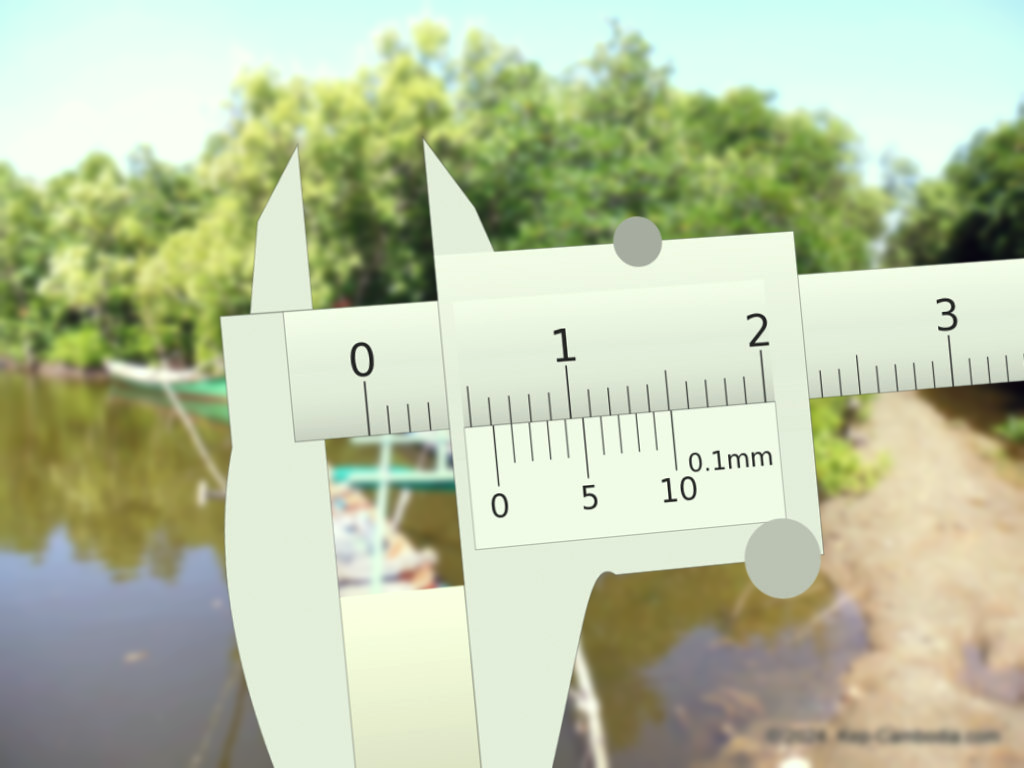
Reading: 6.1 mm
